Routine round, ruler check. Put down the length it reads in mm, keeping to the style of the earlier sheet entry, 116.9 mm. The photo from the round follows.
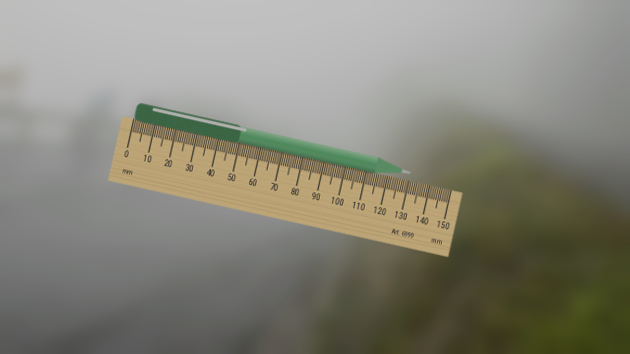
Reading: 130 mm
